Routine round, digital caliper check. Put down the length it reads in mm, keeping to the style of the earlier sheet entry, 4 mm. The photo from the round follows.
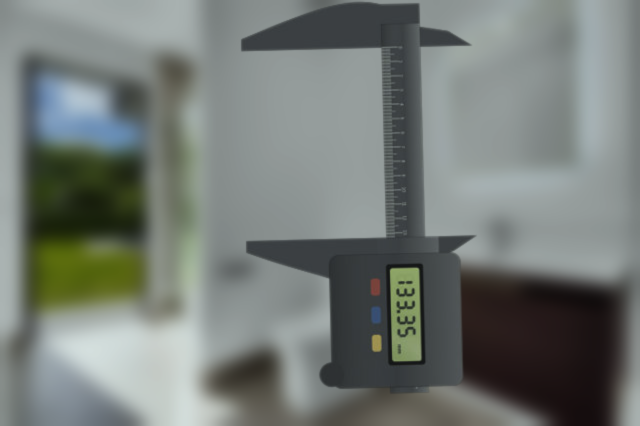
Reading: 133.35 mm
